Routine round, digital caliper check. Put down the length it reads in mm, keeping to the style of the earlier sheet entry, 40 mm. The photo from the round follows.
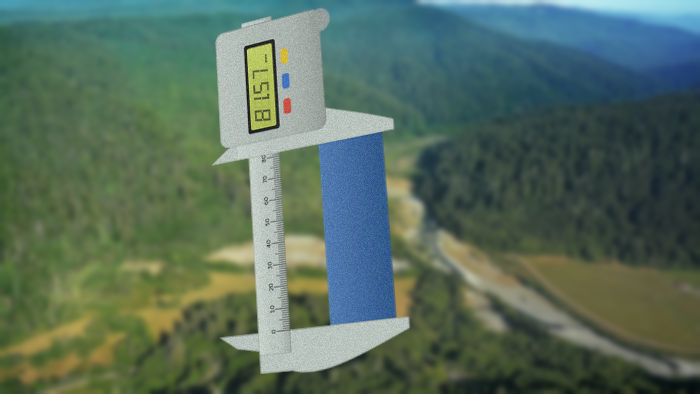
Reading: 81.57 mm
